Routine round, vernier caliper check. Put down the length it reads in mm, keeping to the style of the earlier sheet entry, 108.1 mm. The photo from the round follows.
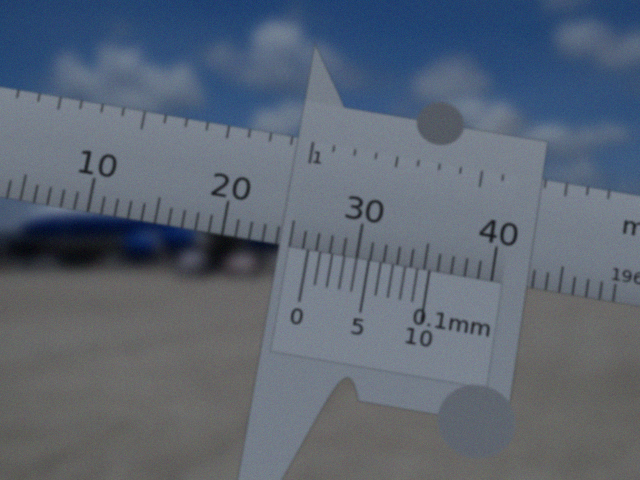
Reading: 26.4 mm
